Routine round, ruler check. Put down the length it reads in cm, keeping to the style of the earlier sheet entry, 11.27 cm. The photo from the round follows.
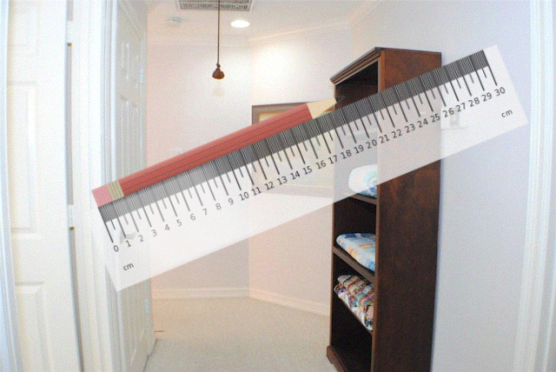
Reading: 19.5 cm
